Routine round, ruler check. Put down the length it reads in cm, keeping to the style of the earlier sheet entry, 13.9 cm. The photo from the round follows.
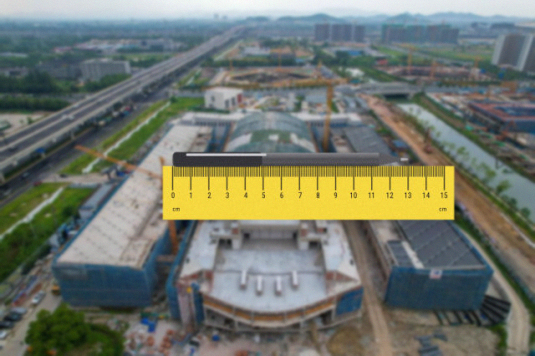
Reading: 13 cm
